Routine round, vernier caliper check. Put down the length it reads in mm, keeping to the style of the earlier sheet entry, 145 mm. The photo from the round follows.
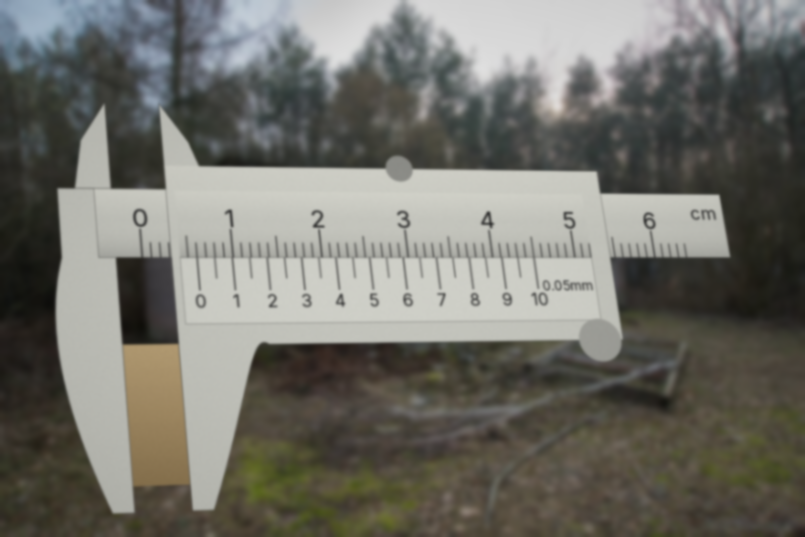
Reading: 6.0 mm
